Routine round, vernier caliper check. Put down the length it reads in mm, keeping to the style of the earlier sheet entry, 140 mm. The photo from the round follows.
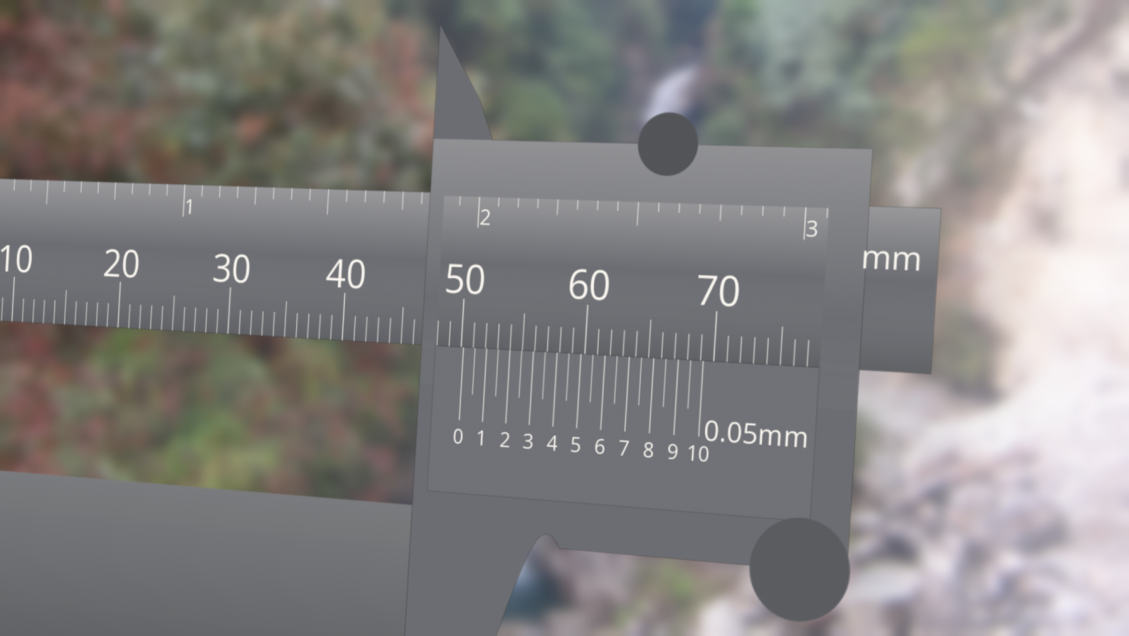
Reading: 50.2 mm
